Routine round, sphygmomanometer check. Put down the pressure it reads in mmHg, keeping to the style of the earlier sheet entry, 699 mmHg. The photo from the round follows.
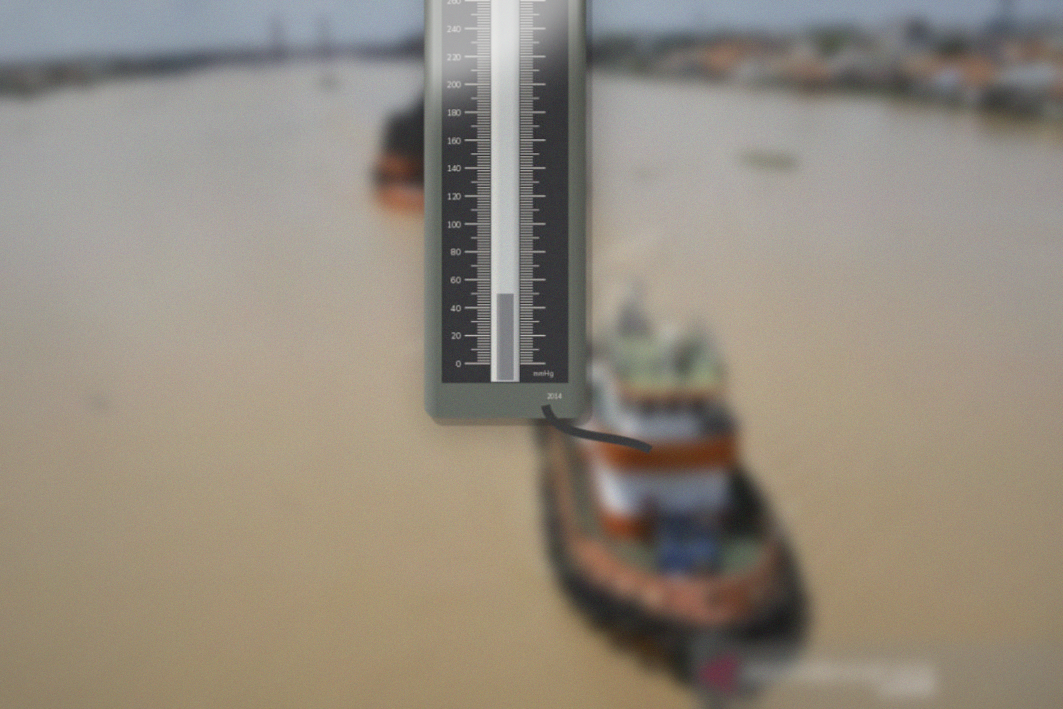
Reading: 50 mmHg
